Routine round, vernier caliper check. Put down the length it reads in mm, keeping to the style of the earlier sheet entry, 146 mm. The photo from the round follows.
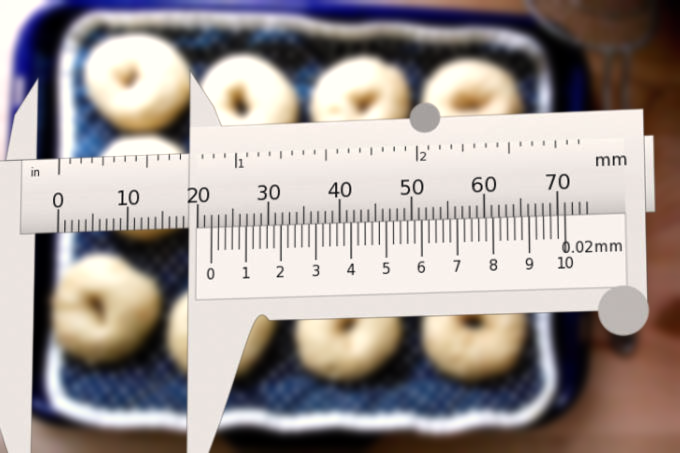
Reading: 22.0 mm
